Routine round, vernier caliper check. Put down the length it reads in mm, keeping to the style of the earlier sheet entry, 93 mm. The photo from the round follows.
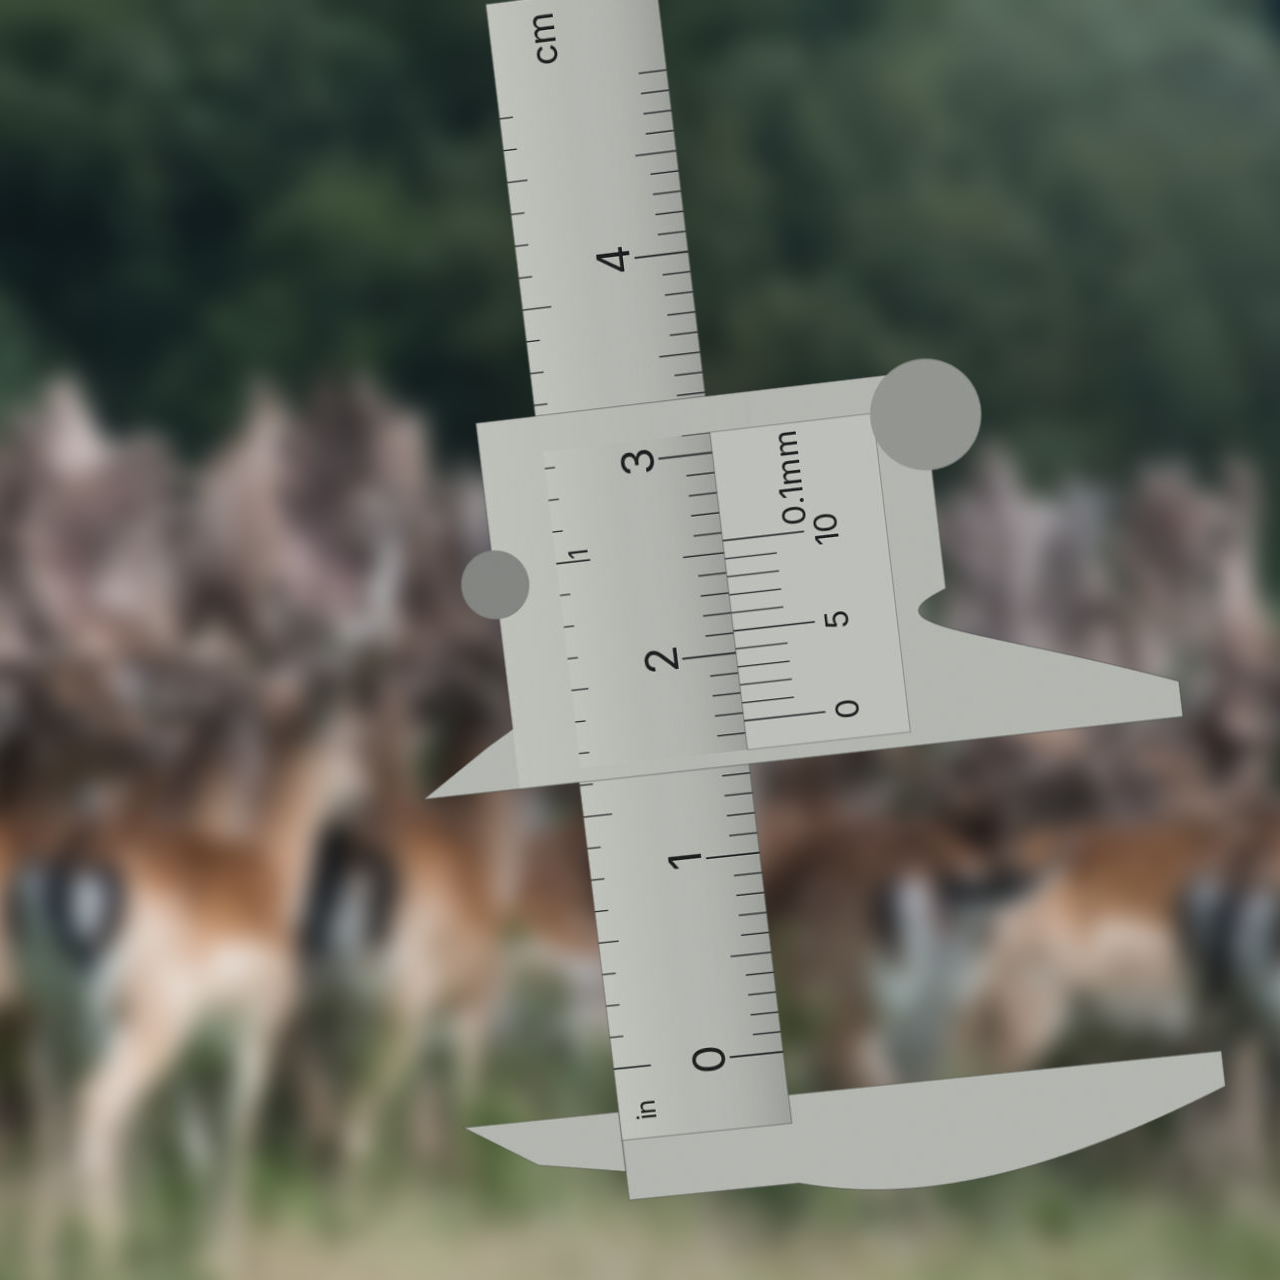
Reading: 16.6 mm
